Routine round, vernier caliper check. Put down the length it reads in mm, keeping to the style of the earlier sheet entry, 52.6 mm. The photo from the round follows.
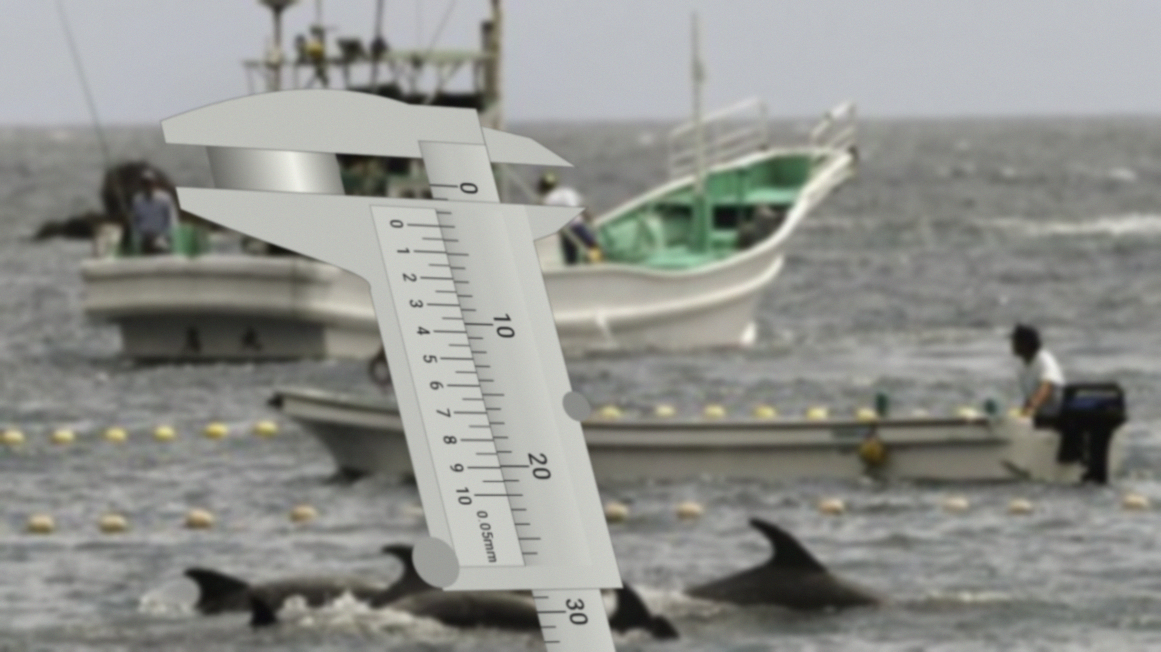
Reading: 3.0 mm
